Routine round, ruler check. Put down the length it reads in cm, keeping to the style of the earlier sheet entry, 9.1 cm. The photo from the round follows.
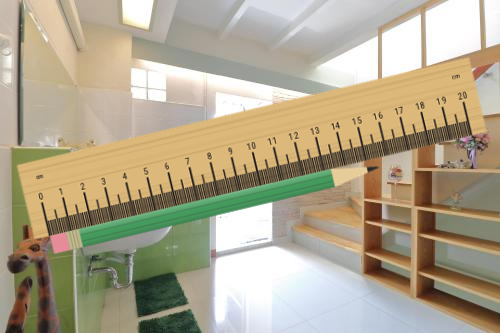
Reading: 15.5 cm
